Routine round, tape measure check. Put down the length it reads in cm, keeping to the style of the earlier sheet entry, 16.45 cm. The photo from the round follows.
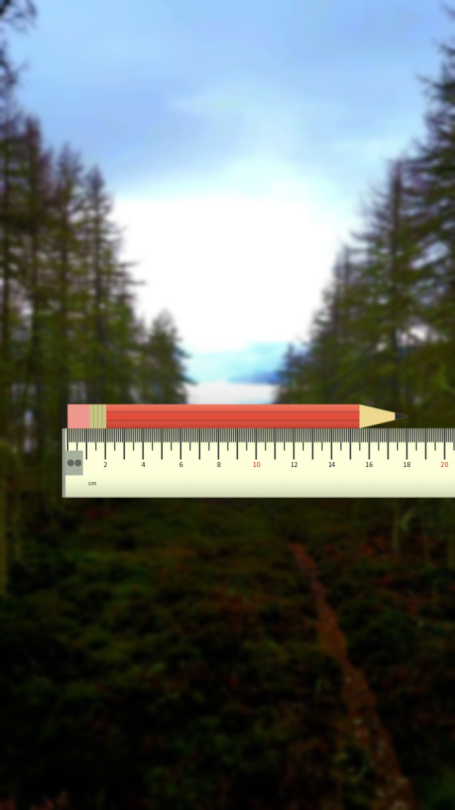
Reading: 18 cm
